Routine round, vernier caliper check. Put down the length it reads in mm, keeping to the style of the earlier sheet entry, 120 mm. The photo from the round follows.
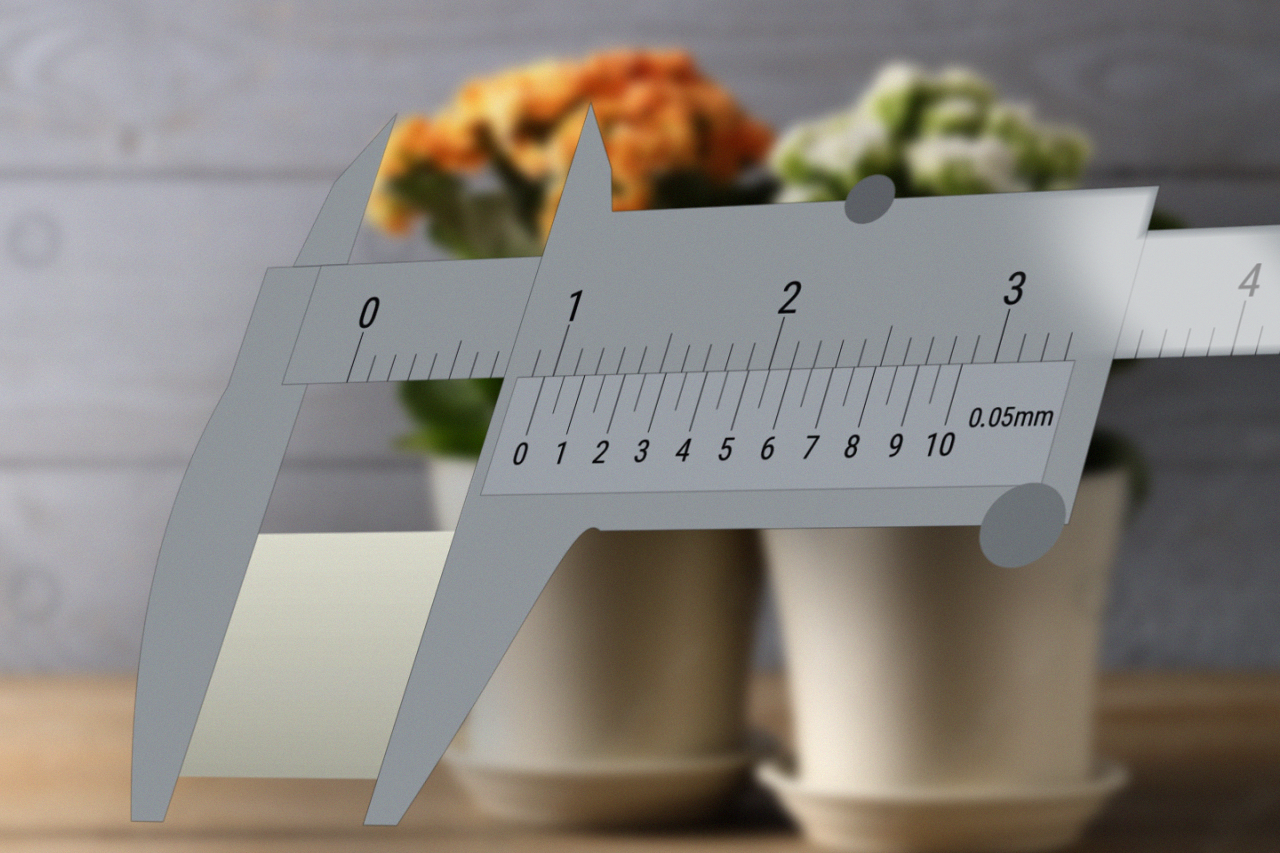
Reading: 9.6 mm
